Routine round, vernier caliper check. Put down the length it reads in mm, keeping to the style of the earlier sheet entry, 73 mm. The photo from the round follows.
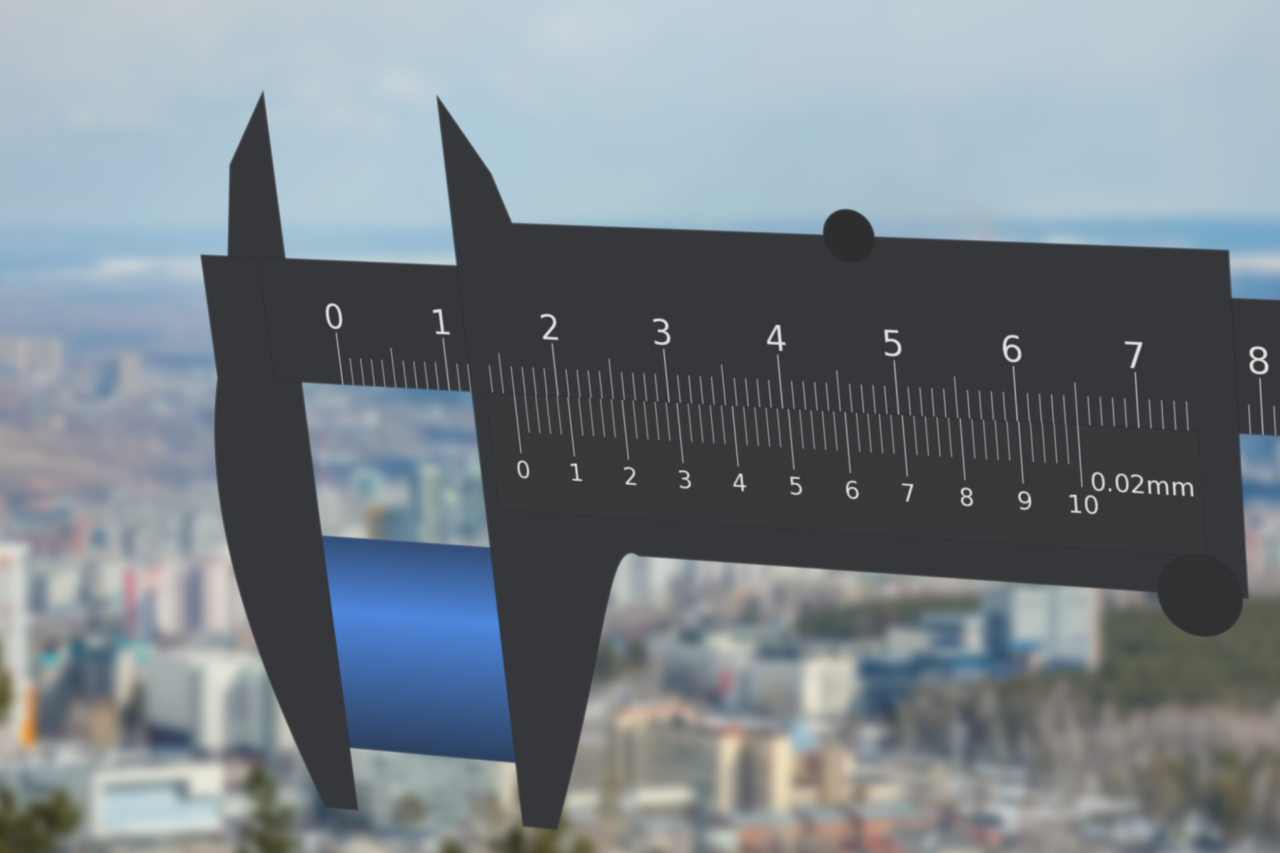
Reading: 16.0 mm
